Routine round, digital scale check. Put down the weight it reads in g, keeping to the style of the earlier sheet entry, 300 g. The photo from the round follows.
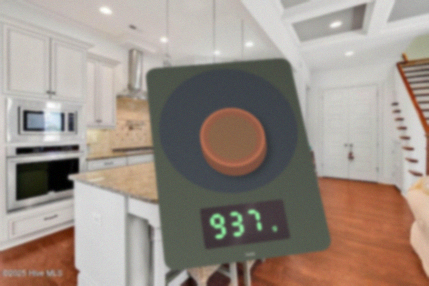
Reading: 937 g
